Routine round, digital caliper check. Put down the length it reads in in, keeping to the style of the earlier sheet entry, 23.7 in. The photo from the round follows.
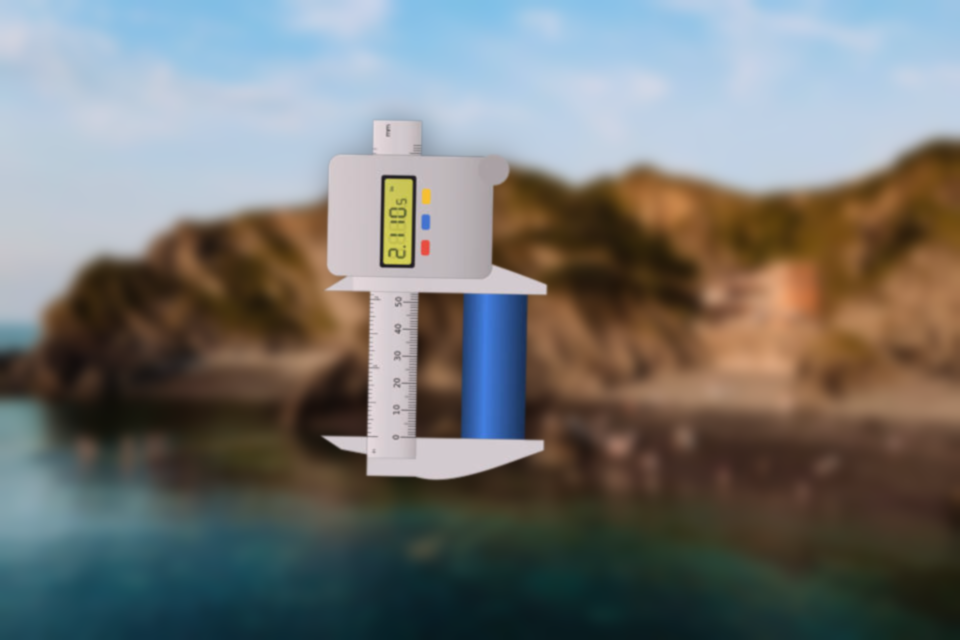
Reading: 2.1105 in
